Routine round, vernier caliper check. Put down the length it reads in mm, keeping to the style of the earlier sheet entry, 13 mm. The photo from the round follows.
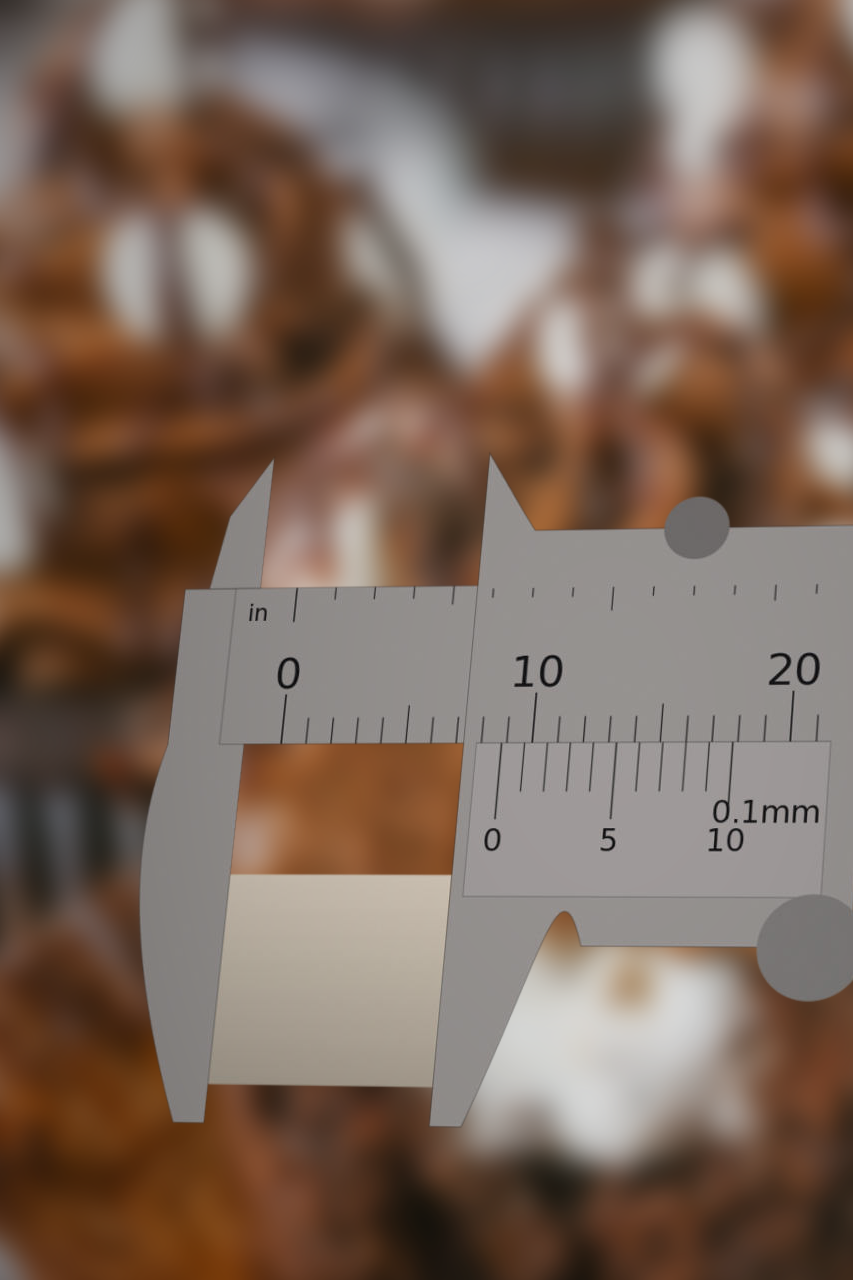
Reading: 8.8 mm
